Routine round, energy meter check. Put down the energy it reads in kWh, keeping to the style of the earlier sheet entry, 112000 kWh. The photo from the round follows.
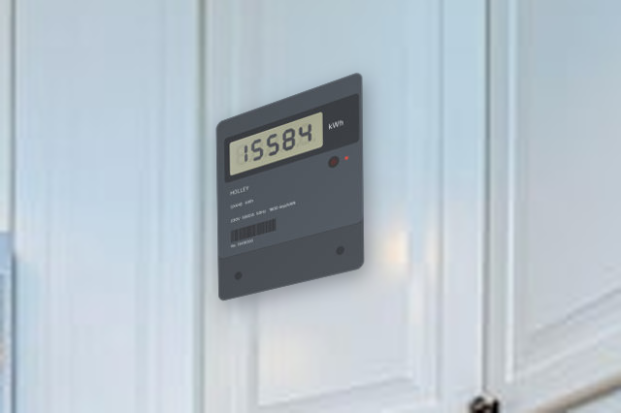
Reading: 15584 kWh
